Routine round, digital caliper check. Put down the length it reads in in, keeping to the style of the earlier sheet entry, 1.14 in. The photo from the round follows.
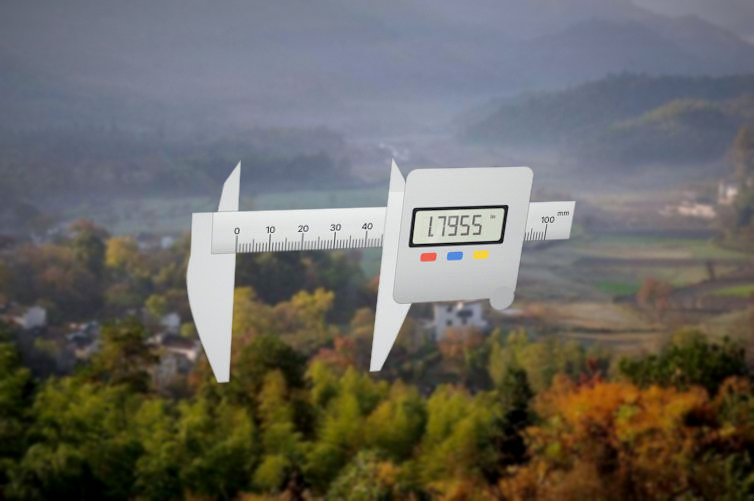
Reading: 1.7955 in
